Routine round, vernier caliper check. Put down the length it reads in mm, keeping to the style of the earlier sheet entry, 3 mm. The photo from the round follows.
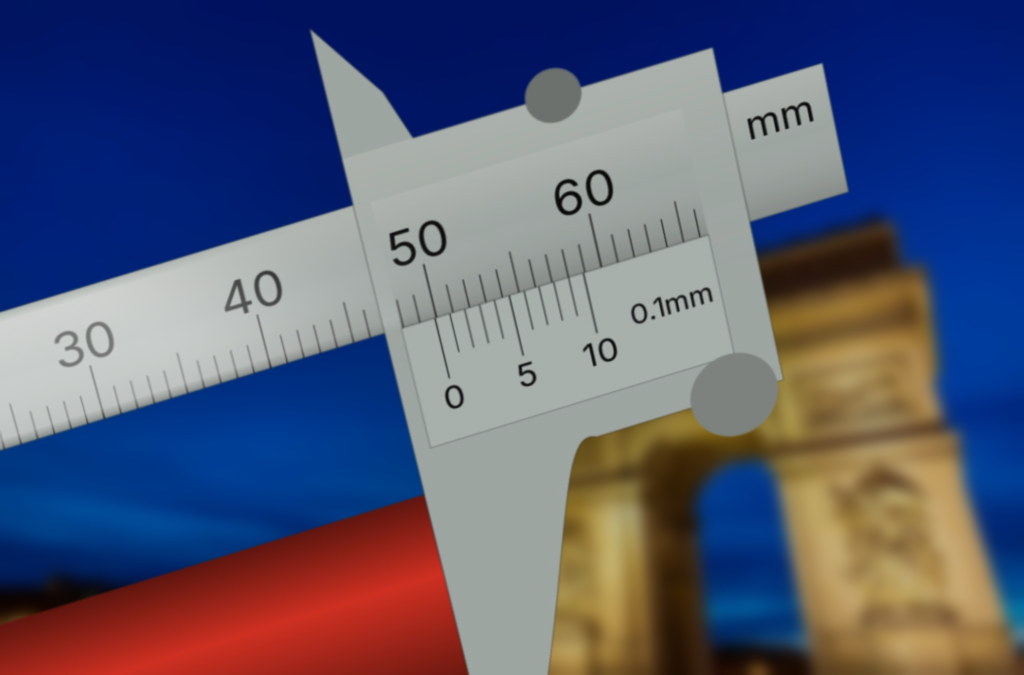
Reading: 49.9 mm
